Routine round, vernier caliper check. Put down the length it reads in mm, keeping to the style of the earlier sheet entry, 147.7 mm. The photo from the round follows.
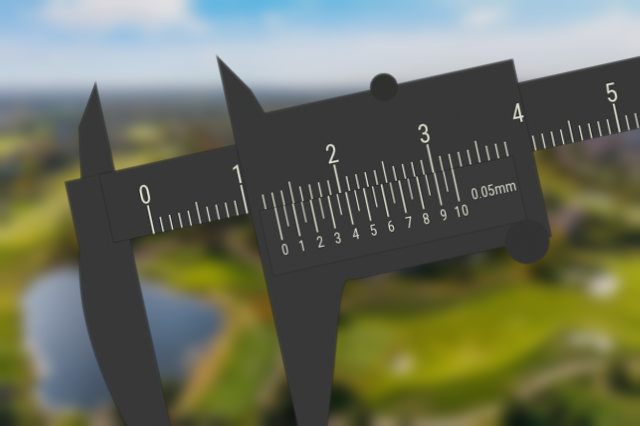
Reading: 13.0 mm
